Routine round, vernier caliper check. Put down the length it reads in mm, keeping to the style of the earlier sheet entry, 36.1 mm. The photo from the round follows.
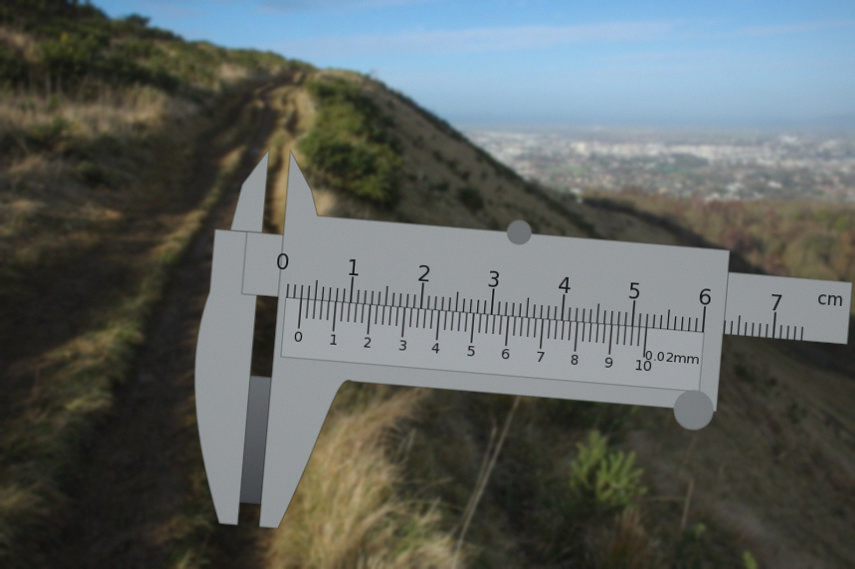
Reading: 3.0 mm
